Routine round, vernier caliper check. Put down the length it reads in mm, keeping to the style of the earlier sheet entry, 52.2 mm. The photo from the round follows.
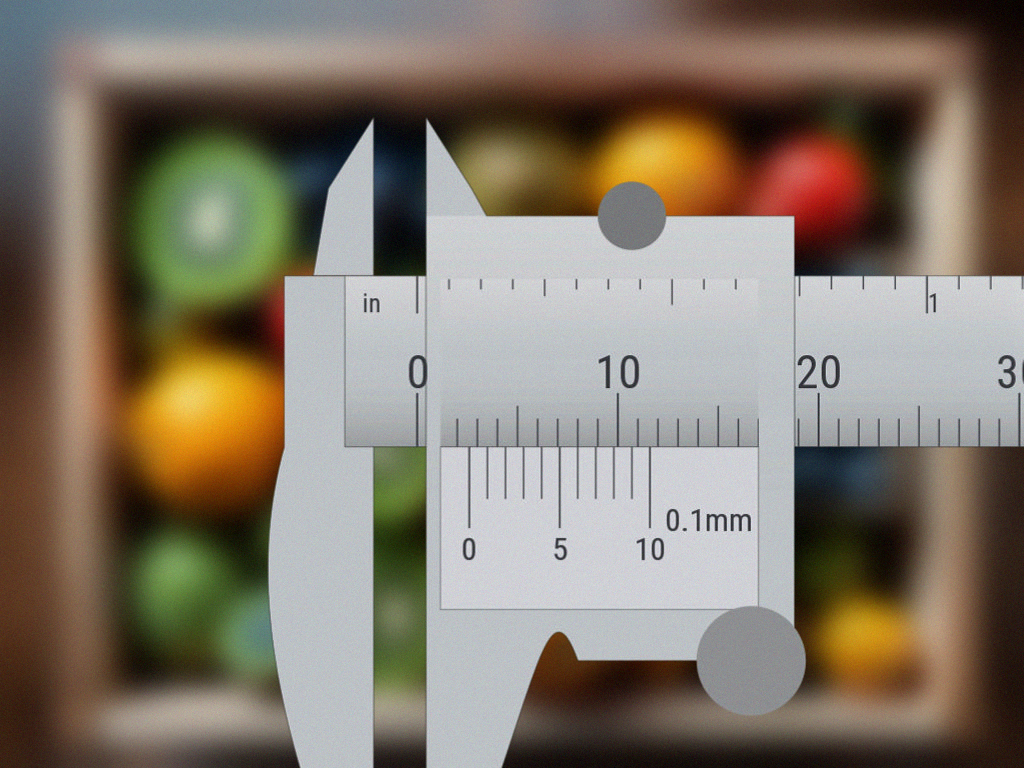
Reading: 2.6 mm
